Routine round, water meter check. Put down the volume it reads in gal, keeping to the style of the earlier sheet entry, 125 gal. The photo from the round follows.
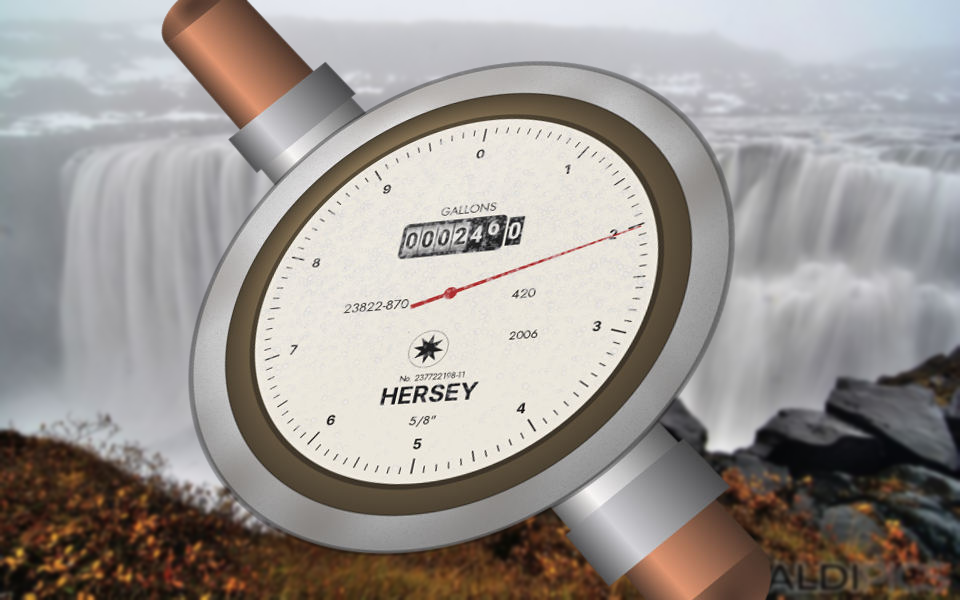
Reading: 2462.0 gal
